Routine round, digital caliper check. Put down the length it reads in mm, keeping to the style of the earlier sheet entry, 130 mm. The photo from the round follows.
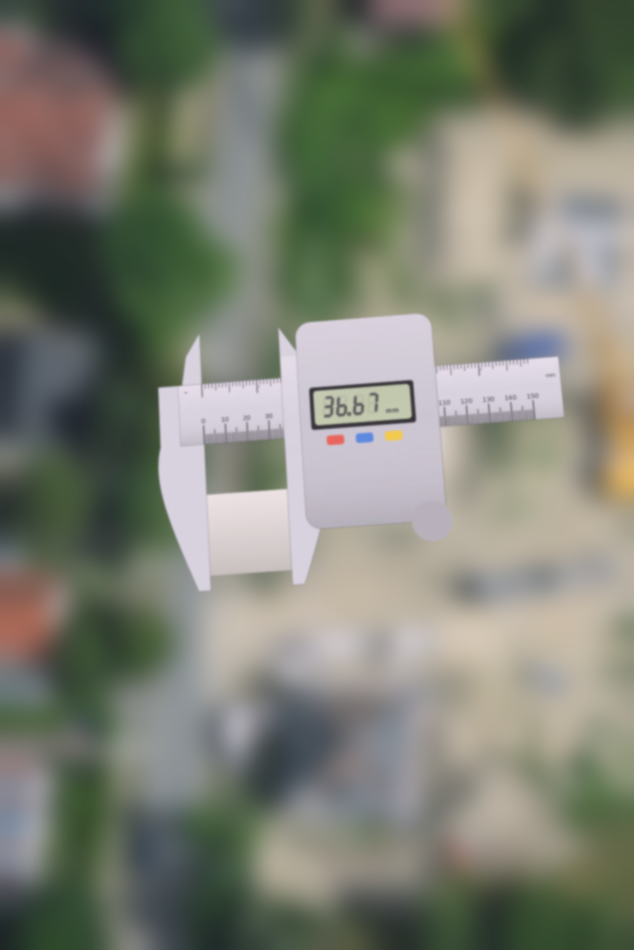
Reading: 36.67 mm
